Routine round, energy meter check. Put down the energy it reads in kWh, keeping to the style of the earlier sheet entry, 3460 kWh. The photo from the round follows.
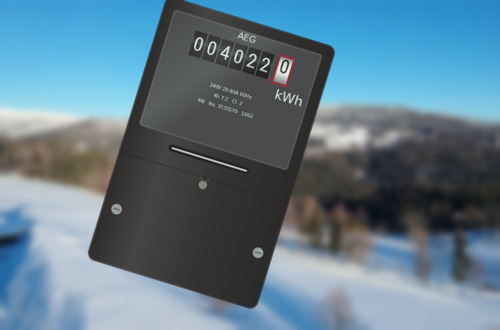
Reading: 4022.0 kWh
